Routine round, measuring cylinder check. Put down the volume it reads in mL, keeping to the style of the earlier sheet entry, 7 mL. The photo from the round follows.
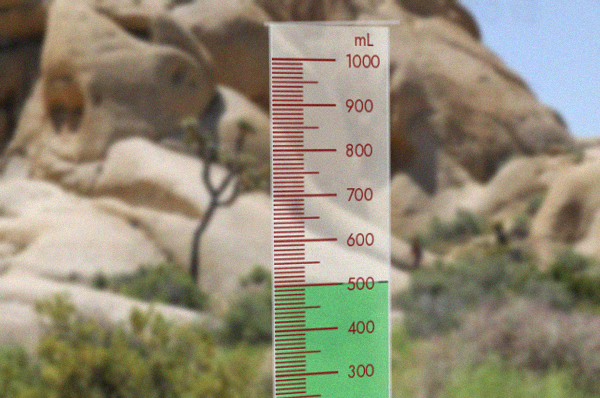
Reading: 500 mL
